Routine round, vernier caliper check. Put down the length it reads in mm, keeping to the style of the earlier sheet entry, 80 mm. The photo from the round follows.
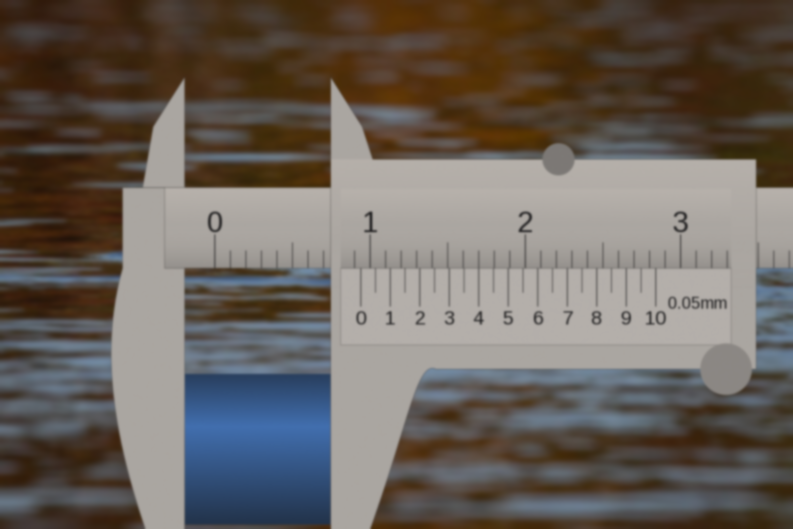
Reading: 9.4 mm
